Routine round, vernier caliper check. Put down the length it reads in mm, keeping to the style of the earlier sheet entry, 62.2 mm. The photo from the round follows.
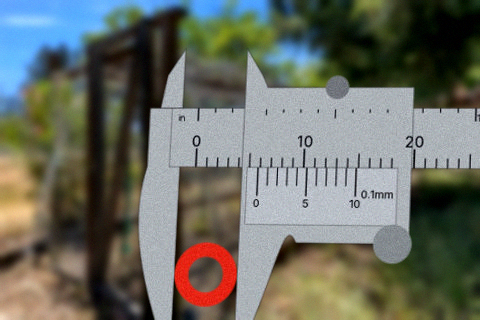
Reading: 5.8 mm
